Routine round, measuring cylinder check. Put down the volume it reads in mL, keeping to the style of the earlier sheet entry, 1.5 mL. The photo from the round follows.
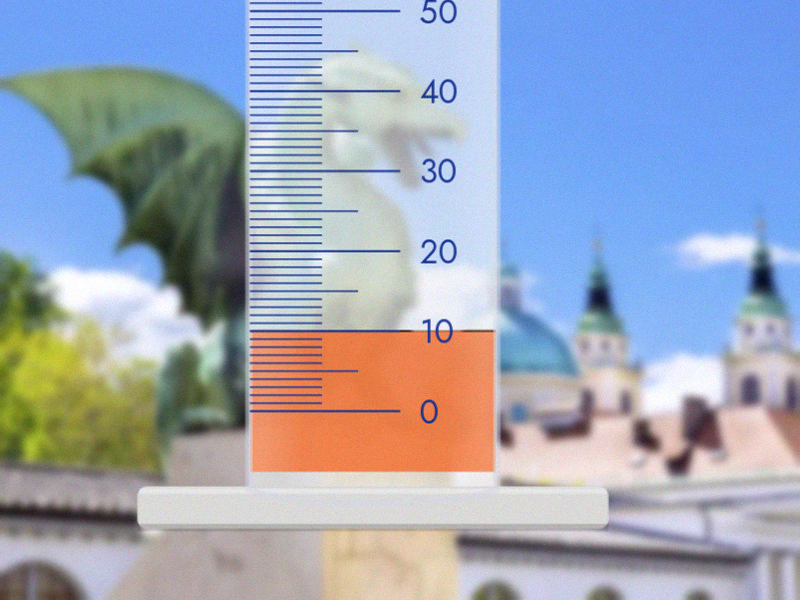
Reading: 10 mL
